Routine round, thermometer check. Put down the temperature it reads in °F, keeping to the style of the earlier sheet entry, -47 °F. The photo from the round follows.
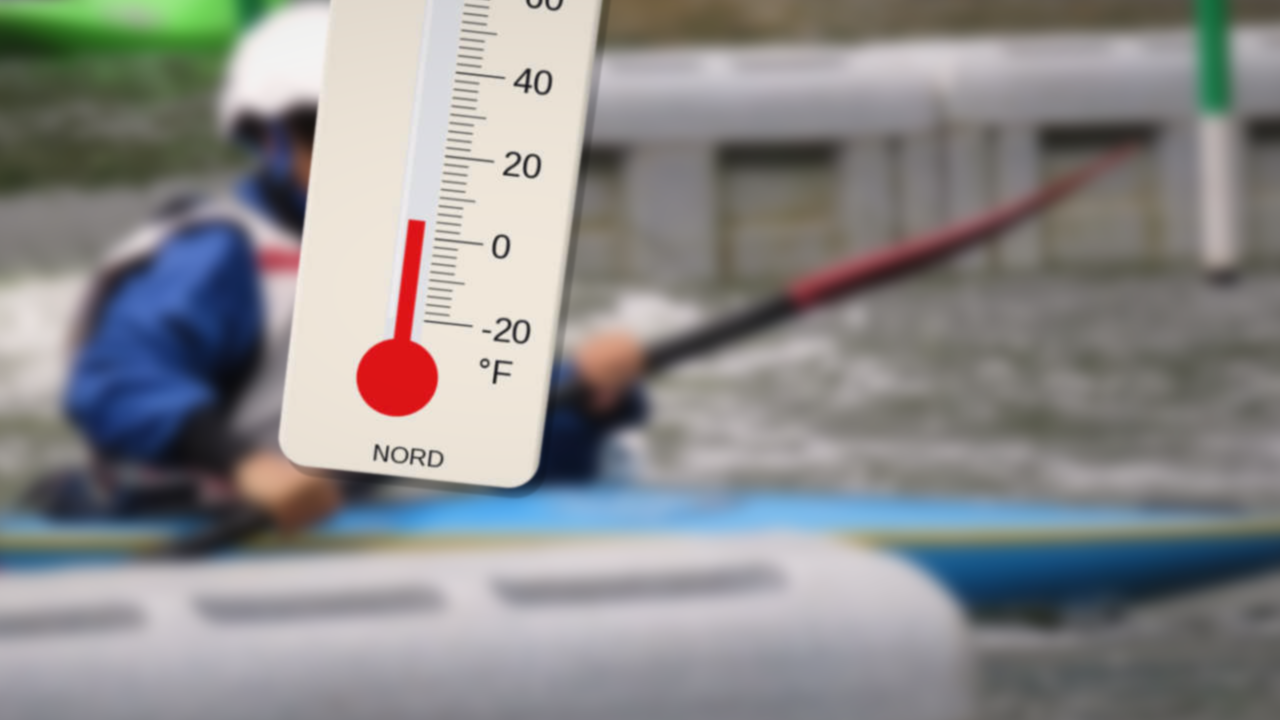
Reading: 4 °F
